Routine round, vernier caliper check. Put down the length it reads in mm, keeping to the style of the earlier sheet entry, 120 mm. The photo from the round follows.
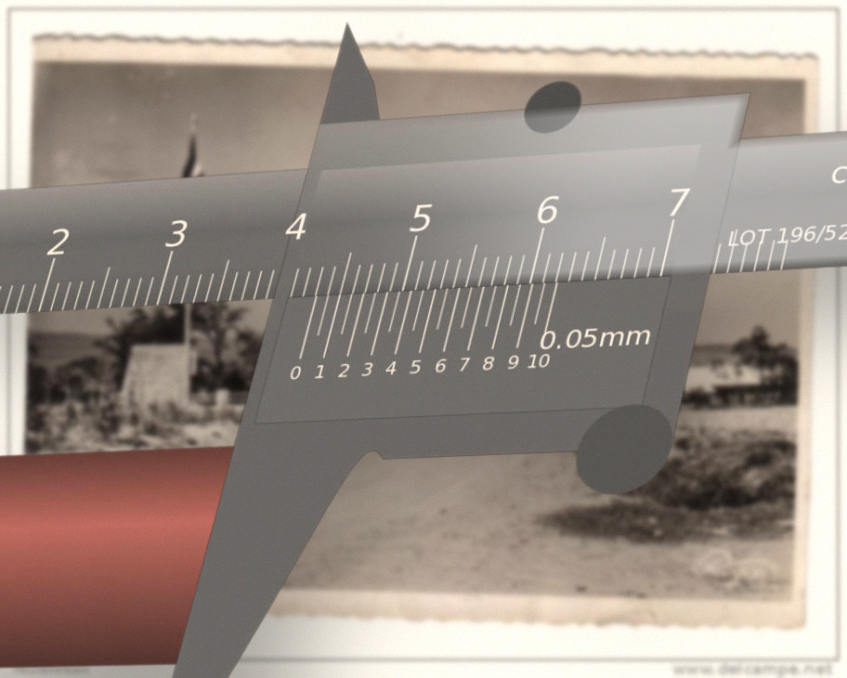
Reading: 43.1 mm
